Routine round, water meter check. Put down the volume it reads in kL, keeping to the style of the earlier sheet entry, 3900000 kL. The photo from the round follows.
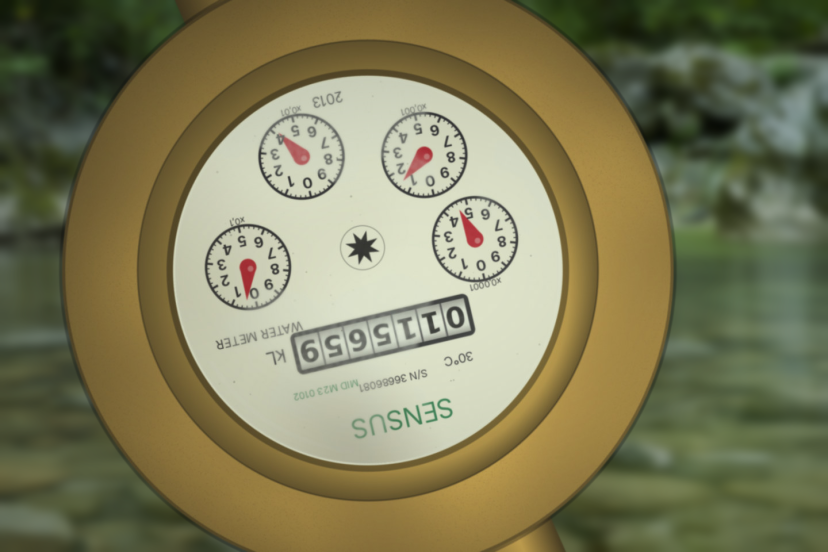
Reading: 115659.0414 kL
